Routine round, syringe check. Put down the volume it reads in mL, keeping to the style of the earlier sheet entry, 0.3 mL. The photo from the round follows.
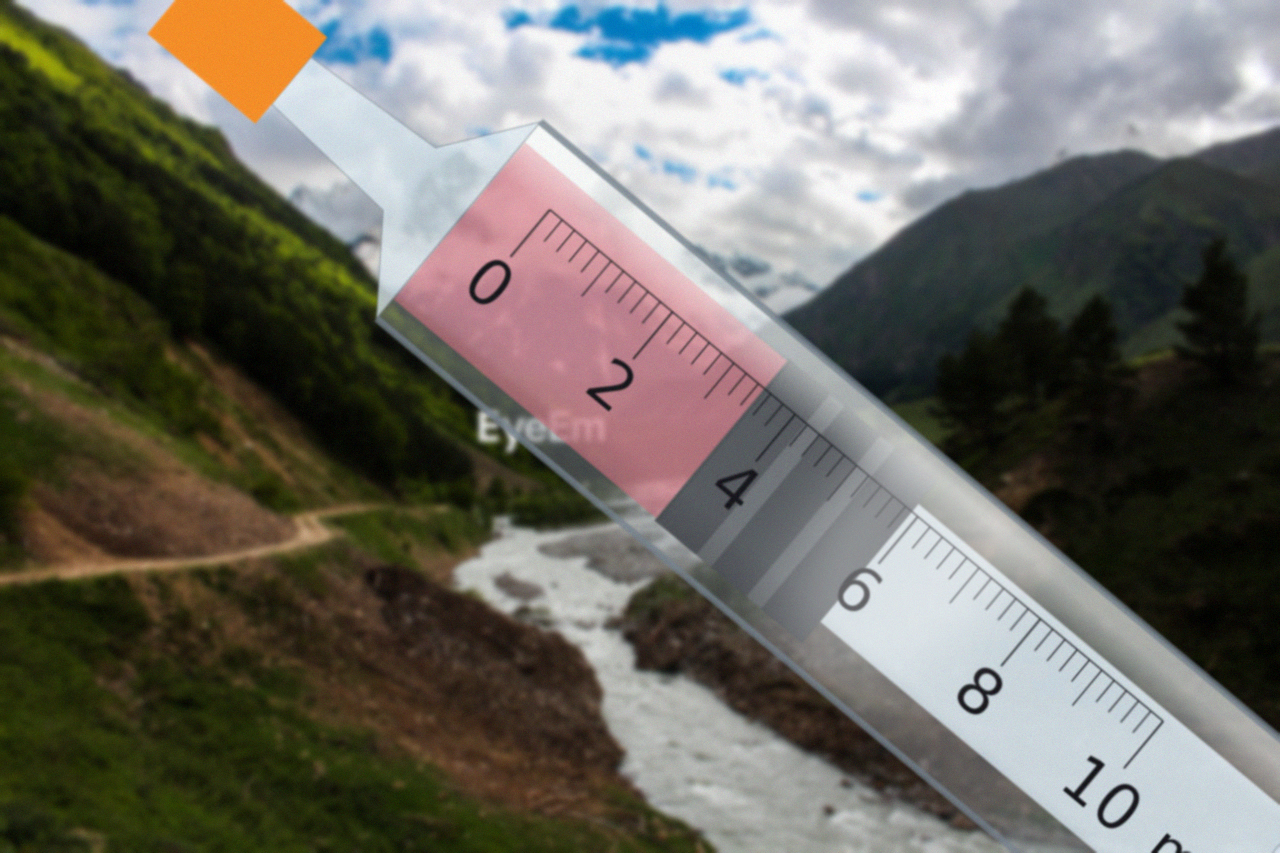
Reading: 3.5 mL
